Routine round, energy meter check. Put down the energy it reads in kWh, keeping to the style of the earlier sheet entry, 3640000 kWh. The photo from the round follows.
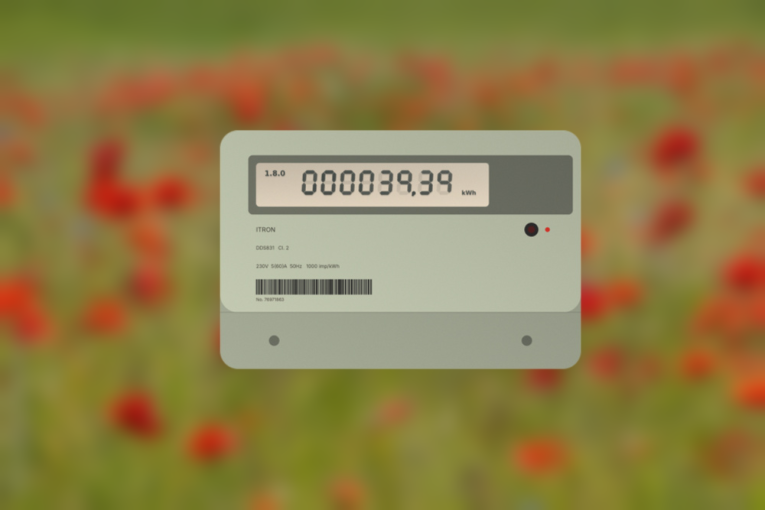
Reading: 39.39 kWh
